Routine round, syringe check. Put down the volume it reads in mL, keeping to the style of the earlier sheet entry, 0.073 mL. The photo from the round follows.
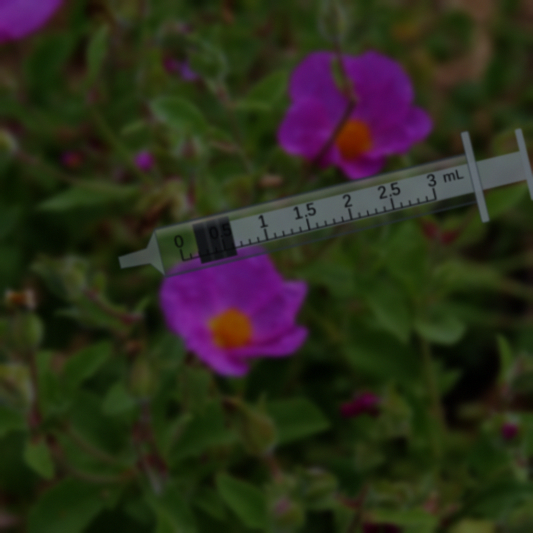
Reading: 0.2 mL
